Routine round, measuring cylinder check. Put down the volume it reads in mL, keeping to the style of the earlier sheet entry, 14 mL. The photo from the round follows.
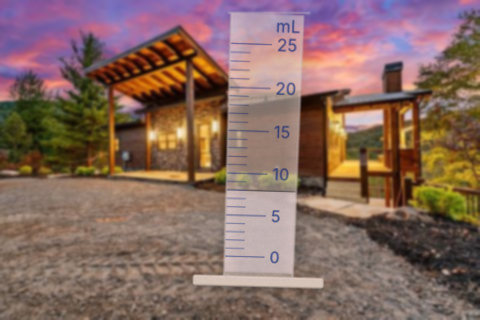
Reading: 8 mL
